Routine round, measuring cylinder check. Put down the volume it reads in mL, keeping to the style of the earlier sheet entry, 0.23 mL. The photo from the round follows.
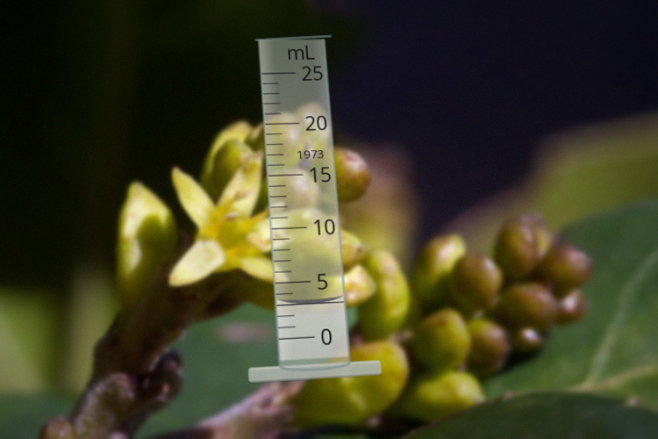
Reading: 3 mL
